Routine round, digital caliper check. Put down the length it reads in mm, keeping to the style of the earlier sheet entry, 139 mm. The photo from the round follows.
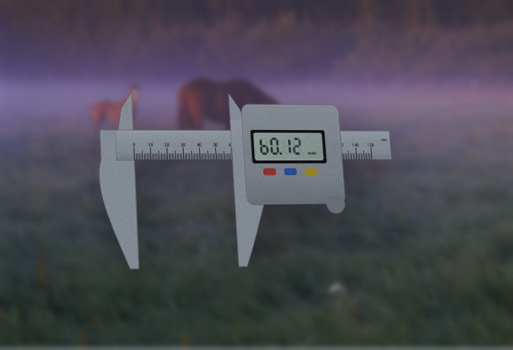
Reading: 60.12 mm
